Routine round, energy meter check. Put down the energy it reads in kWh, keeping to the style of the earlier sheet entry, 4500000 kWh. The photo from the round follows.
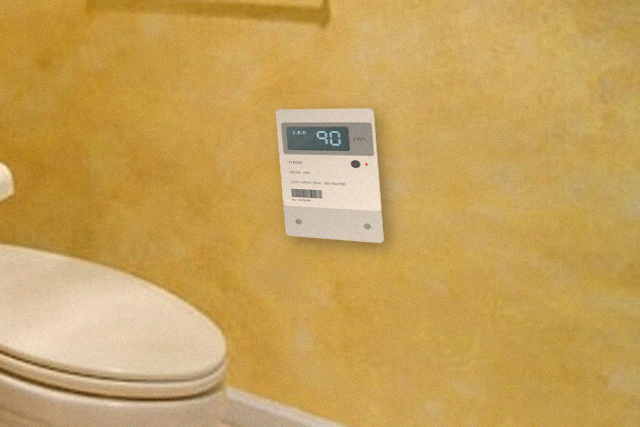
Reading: 90 kWh
